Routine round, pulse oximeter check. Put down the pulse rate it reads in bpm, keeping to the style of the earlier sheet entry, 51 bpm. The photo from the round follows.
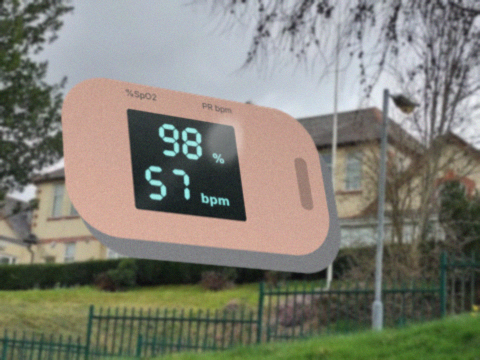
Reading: 57 bpm
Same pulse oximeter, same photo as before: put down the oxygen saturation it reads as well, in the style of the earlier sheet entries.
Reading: 98 %
